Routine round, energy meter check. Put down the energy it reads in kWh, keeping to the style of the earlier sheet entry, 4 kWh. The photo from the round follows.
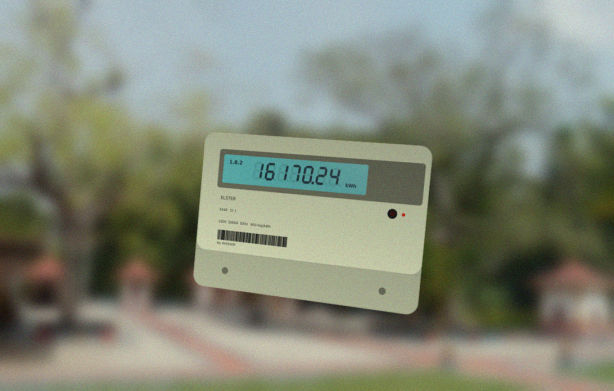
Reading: 16170.24 kWh
